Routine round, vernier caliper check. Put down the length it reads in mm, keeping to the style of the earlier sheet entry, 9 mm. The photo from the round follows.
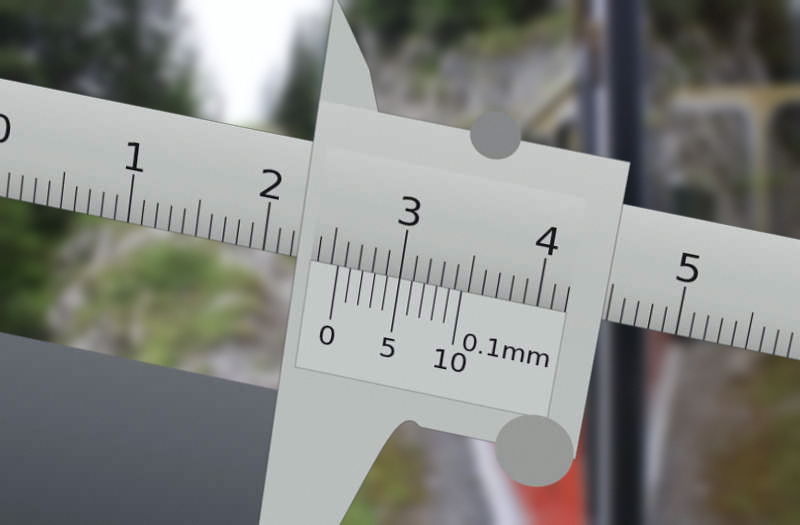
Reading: 25.5 mm
